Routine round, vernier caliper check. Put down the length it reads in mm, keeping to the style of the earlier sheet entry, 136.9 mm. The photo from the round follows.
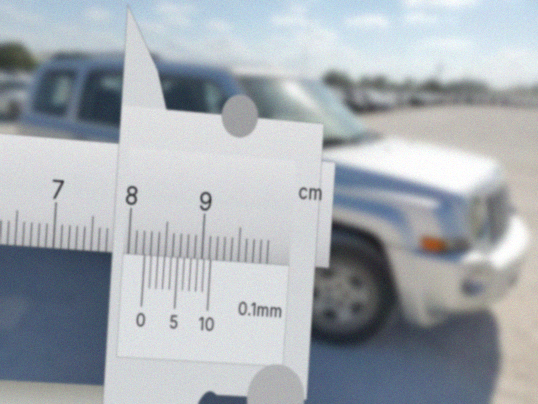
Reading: 82.2 mm
